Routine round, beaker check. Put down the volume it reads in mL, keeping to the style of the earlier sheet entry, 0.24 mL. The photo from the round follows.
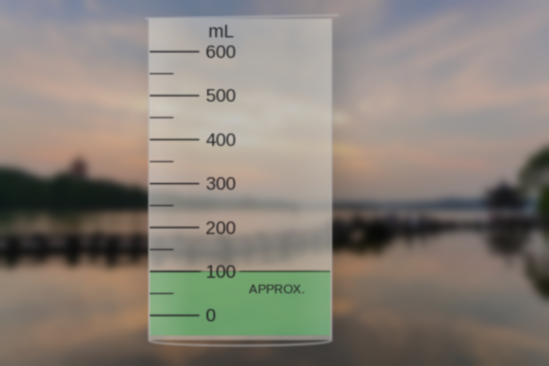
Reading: 100 mL
